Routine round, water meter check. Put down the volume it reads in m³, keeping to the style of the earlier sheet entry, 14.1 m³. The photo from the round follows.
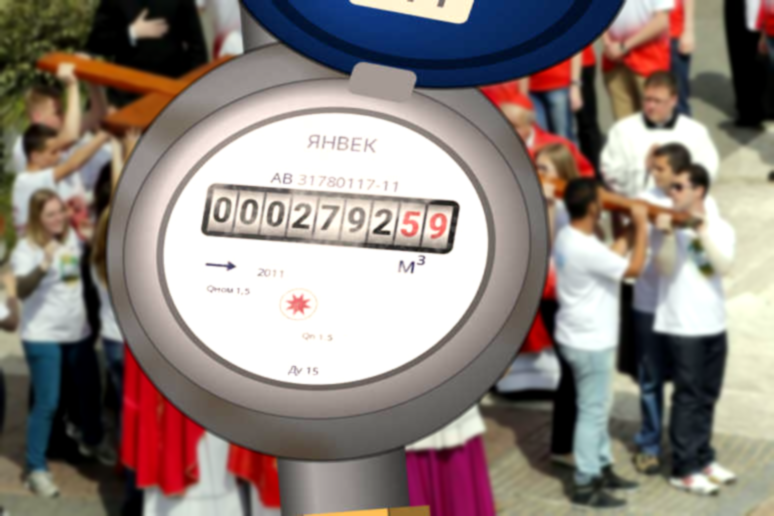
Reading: 2792.59 m³
